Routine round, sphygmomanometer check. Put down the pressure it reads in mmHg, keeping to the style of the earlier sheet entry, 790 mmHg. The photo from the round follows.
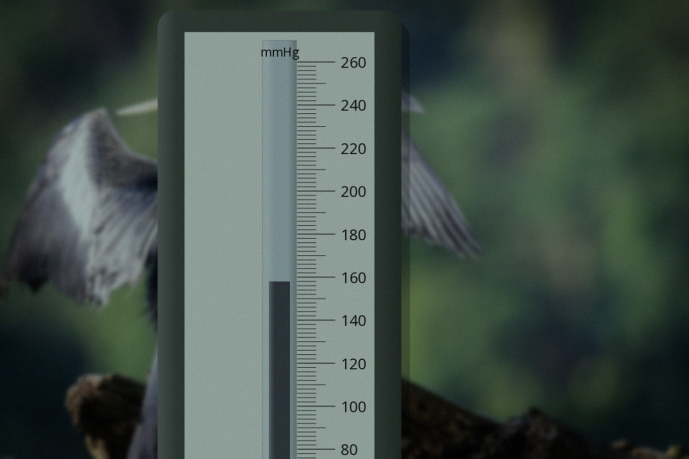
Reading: 158 mmHg
